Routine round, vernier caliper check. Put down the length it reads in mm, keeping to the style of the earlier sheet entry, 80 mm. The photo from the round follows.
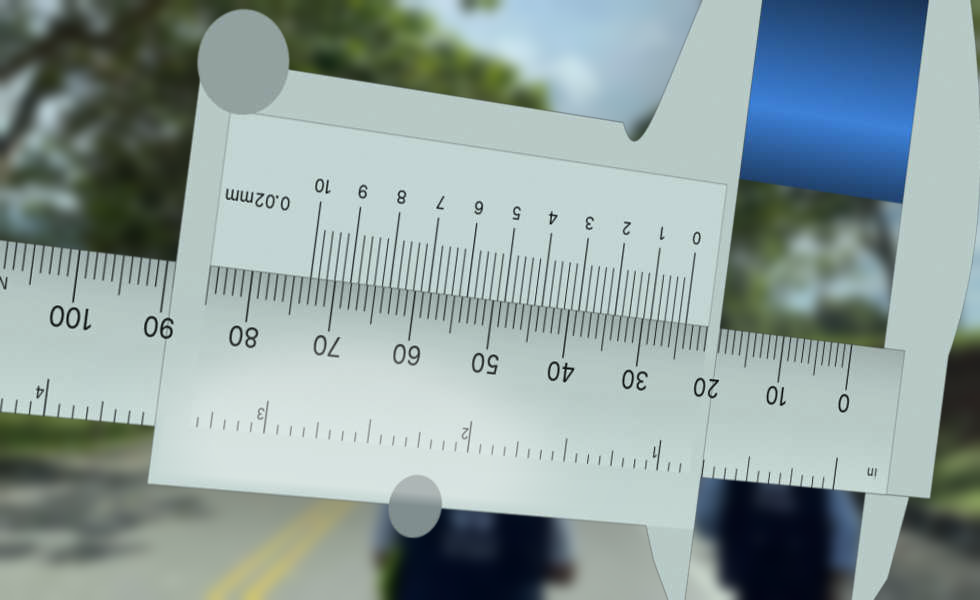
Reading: 24.0 mm
